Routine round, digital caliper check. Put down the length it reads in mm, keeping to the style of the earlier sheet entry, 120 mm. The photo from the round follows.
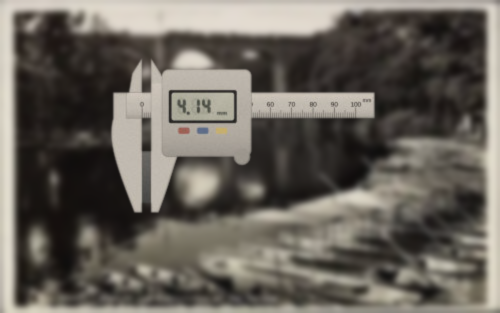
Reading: 4.14 mm
